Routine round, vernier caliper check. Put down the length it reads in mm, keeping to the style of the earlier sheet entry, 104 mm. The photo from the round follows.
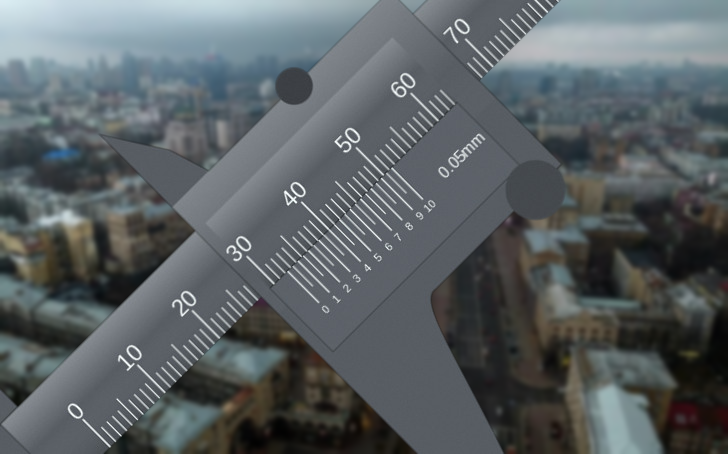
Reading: 32.4 mm
